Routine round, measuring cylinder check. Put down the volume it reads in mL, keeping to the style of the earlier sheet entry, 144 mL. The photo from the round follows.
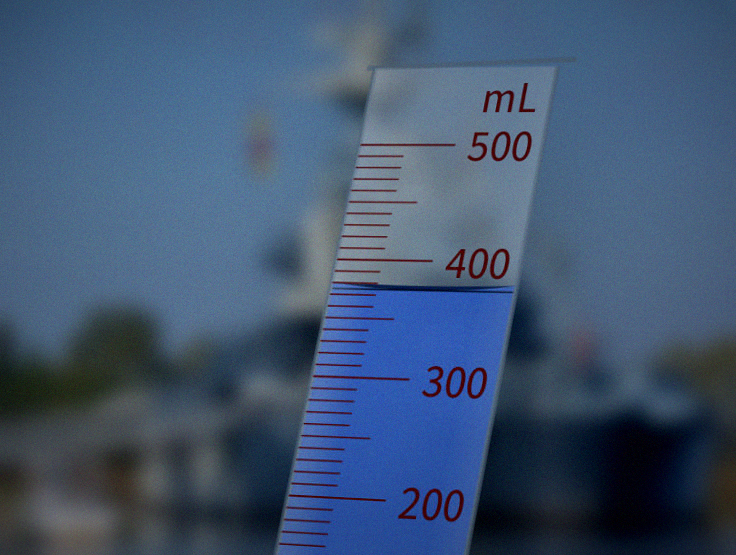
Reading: 375 mL
